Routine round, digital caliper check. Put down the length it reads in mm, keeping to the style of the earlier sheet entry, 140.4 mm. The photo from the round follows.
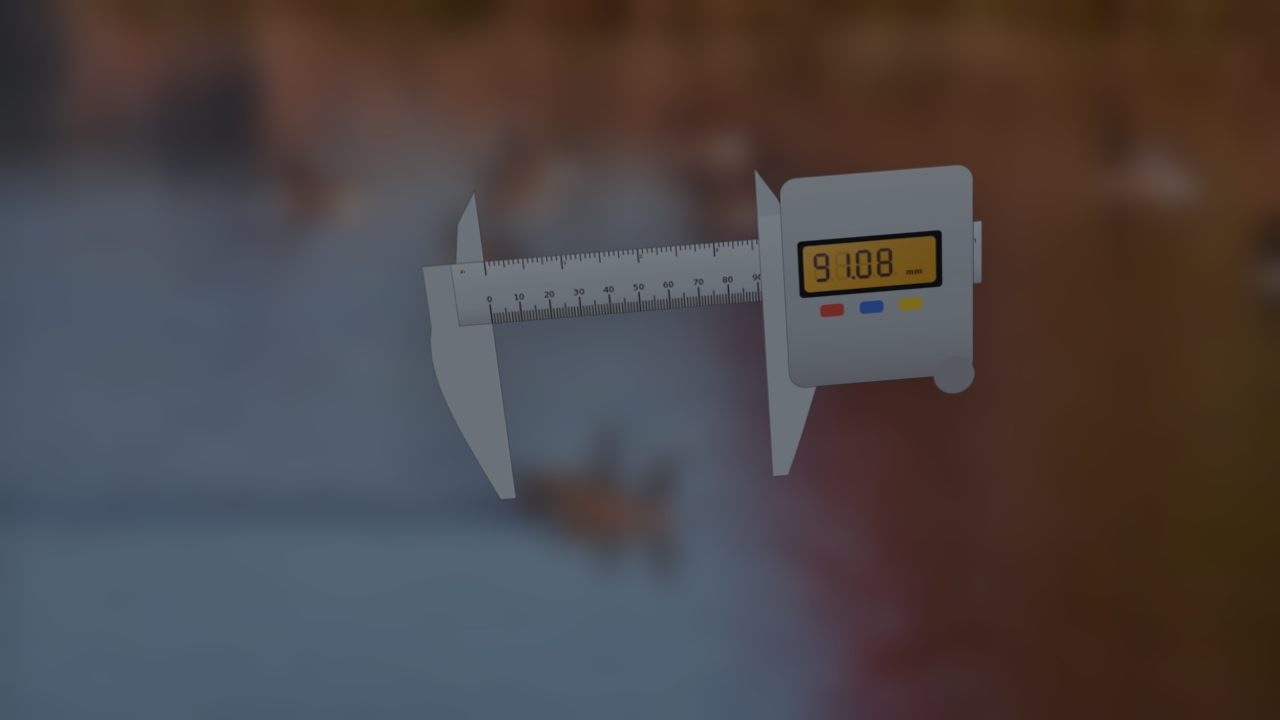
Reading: 91.08 mm
